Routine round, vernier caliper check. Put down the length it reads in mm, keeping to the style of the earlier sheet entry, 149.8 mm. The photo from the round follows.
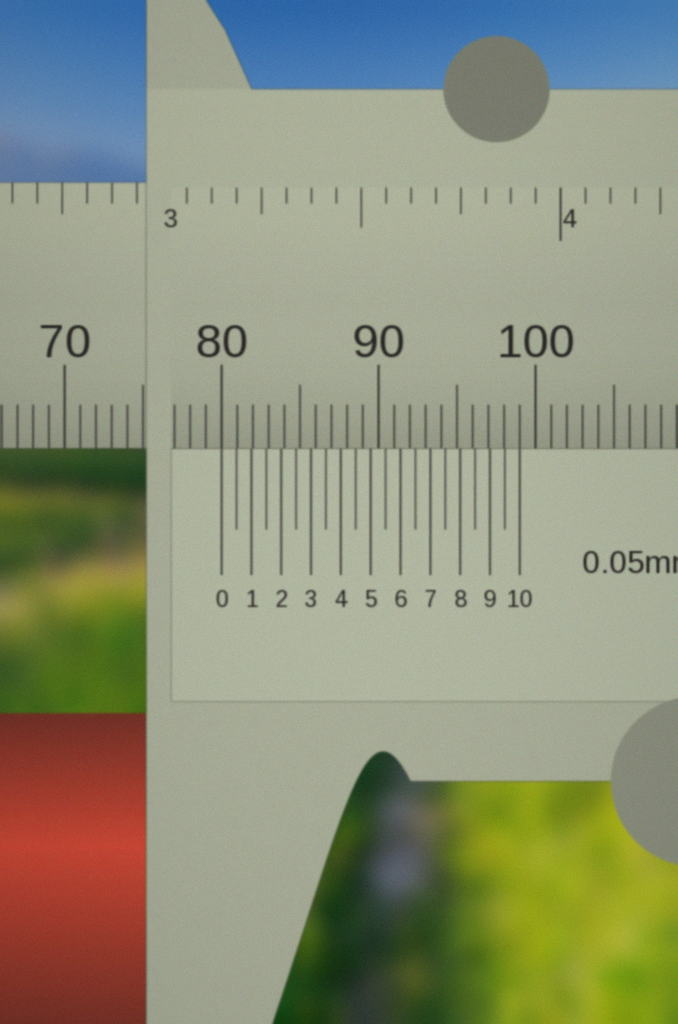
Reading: 80.0 mm
